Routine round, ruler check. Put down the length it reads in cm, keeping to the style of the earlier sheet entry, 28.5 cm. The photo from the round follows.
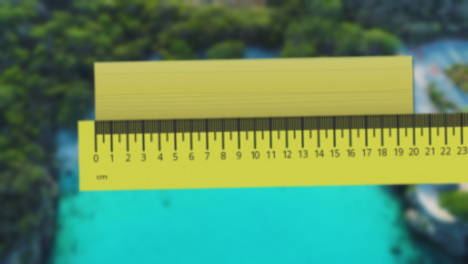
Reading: 20 cm
